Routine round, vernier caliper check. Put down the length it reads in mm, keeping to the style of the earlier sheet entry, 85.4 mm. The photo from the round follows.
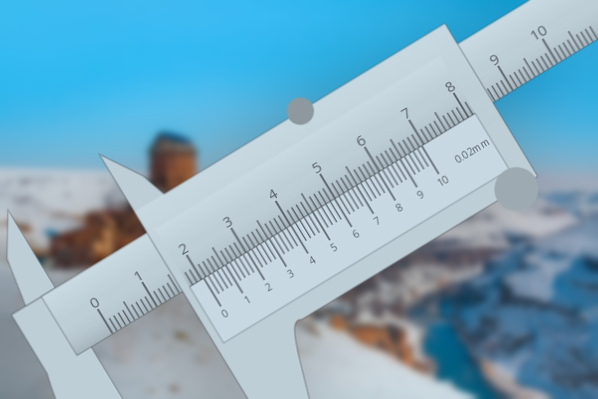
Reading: 20.5 mm
